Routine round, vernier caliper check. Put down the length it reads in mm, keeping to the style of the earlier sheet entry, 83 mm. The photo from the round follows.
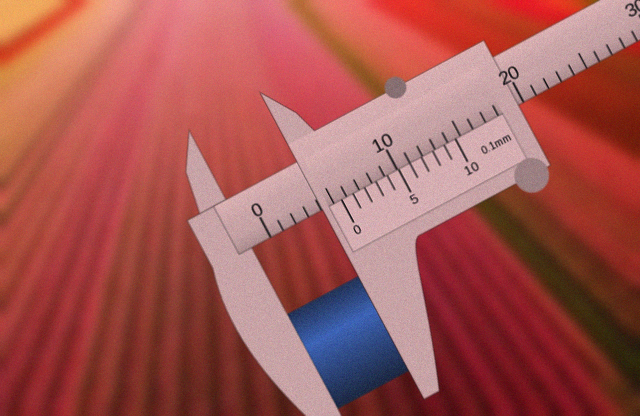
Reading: 5.6 mm
